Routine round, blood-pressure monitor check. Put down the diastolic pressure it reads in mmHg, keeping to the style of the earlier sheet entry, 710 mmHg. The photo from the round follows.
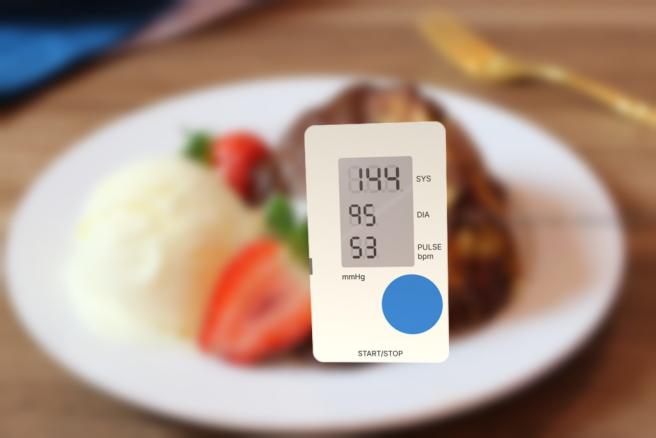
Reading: 95 mmHg
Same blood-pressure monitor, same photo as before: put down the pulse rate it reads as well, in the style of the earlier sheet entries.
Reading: 53 bpm
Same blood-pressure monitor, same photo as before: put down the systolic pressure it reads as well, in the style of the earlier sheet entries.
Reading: 144 mmHg
